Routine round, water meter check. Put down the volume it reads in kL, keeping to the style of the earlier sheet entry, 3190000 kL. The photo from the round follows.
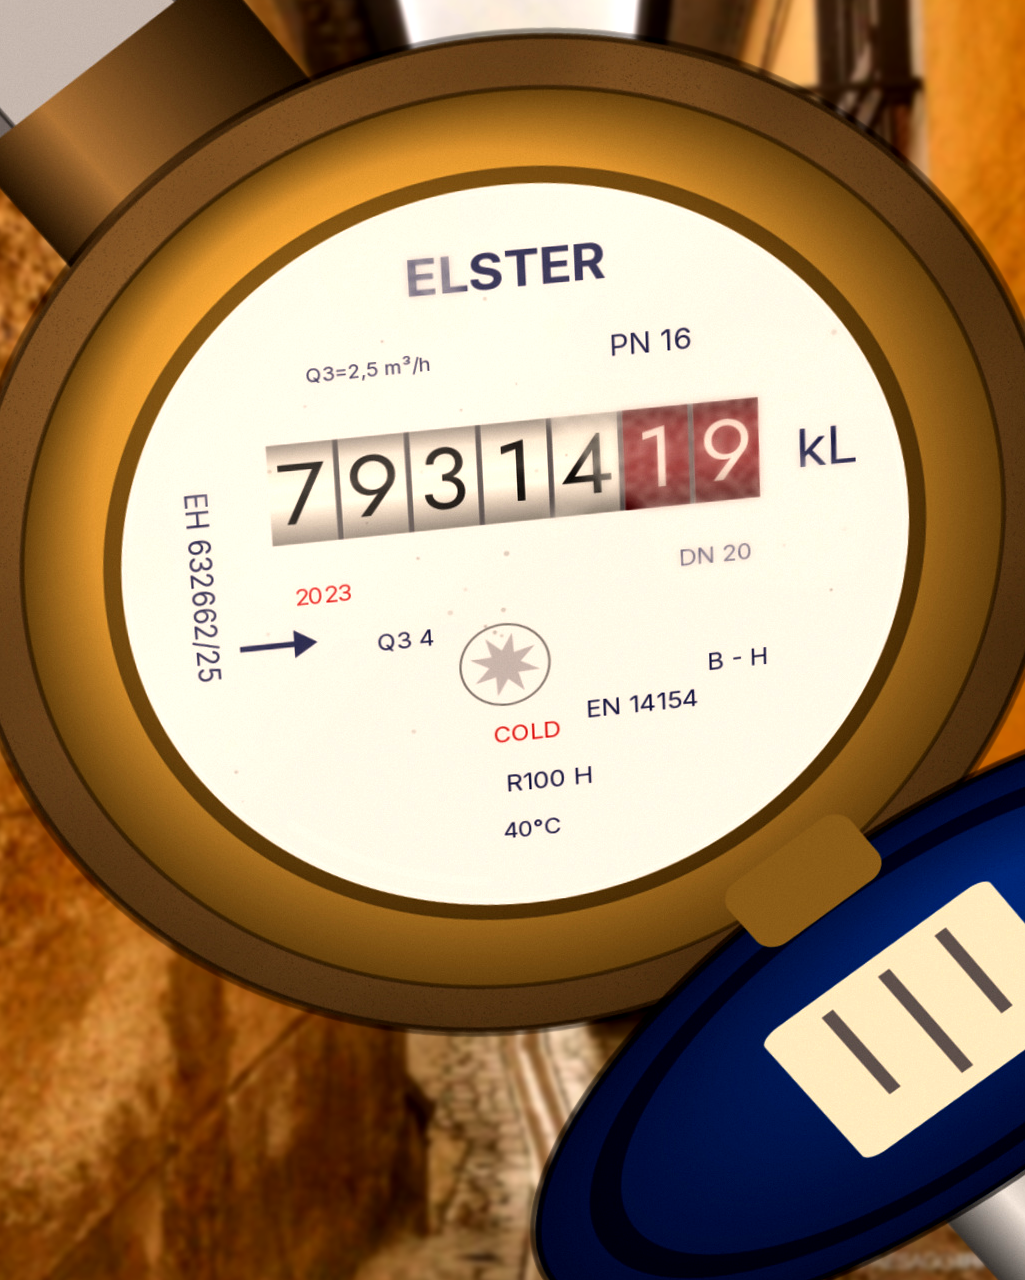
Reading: 79314.19 kL
